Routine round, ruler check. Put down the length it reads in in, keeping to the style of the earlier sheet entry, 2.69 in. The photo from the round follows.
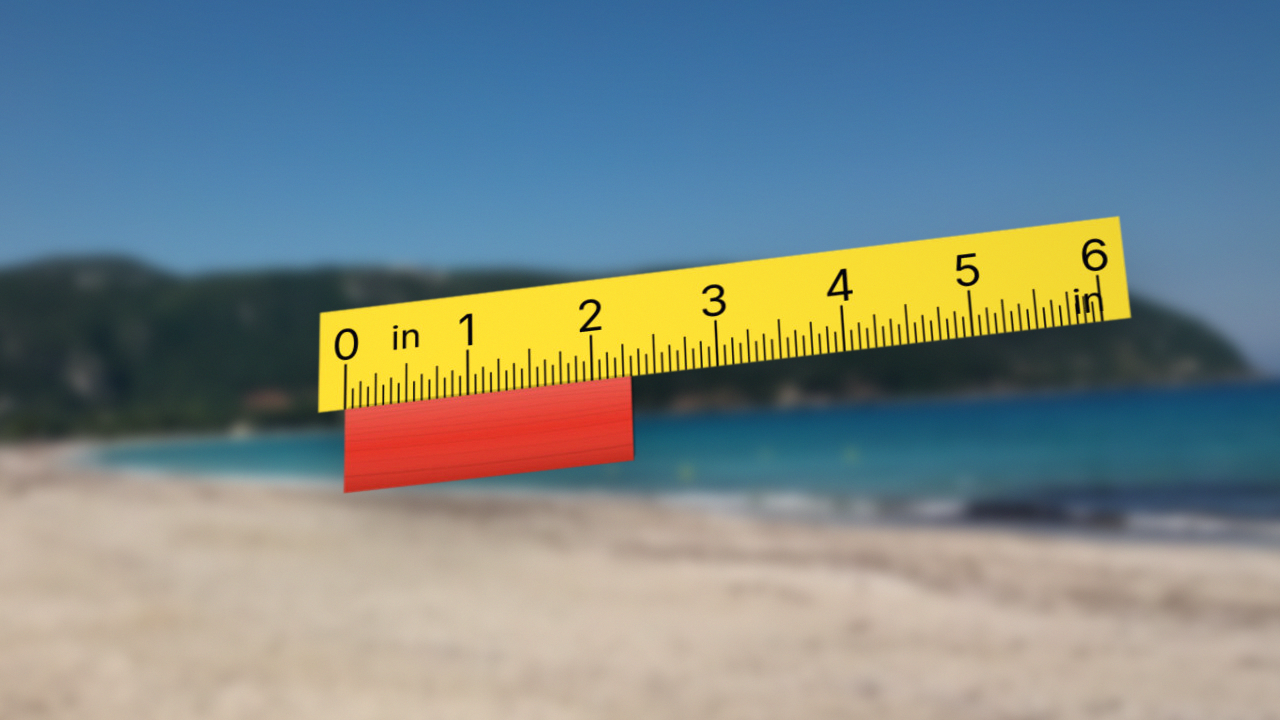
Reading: 2.3125 in
